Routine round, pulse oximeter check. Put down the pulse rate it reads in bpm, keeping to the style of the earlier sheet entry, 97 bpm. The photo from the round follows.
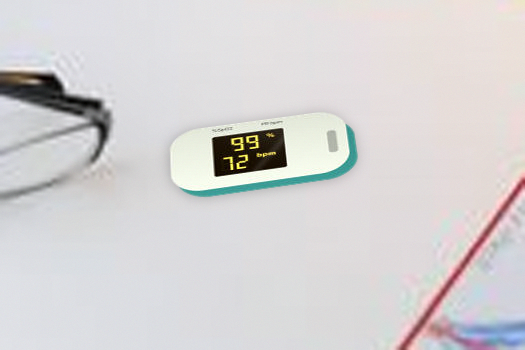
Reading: 72 bpm
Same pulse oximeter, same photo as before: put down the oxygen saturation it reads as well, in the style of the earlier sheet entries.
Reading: 99 %
